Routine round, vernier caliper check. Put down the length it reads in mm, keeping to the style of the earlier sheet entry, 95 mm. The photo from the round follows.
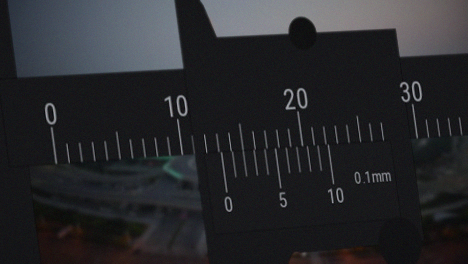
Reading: 13.2 mm
